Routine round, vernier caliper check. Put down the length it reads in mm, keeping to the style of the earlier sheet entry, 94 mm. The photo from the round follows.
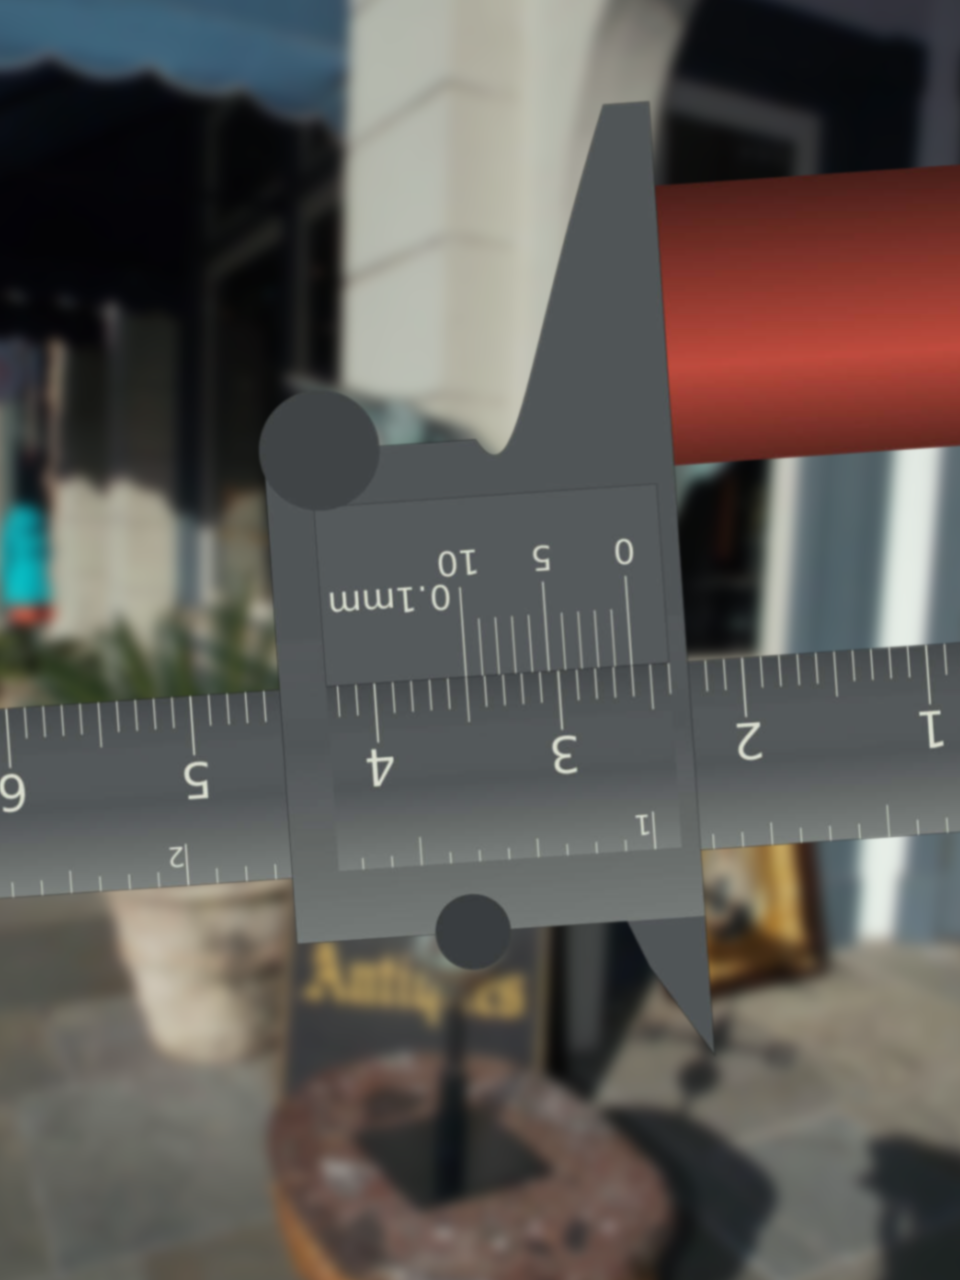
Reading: 26.0 mm
